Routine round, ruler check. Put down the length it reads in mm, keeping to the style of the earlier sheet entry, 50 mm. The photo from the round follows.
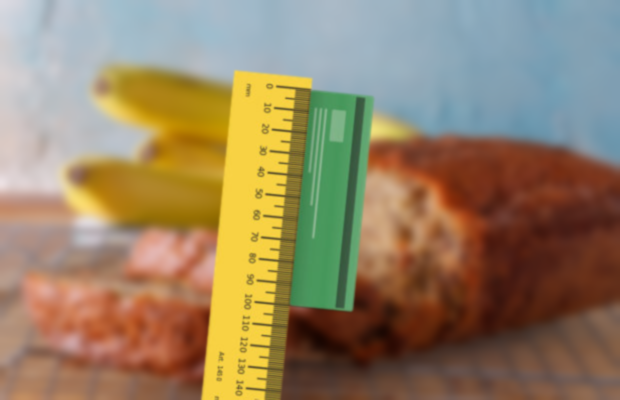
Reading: 100 mm
